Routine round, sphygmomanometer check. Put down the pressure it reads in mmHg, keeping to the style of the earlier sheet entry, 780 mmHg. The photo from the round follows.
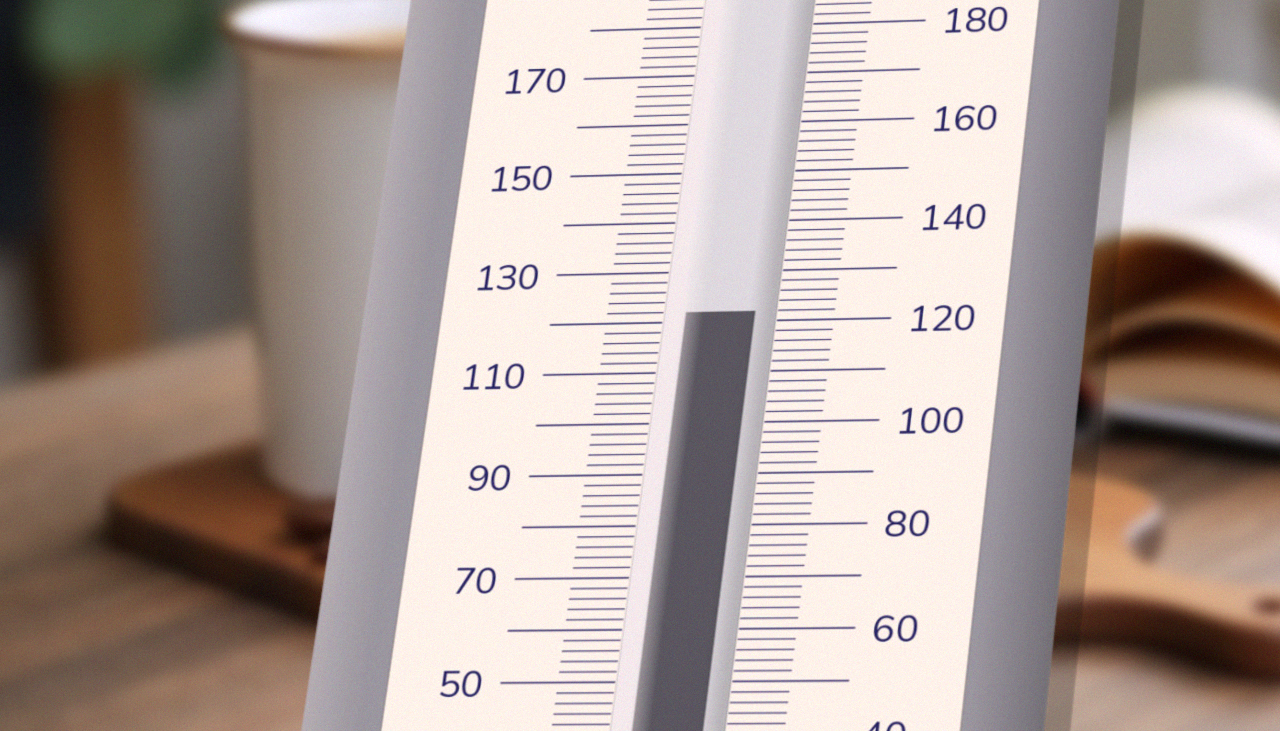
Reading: 122 mmHg
